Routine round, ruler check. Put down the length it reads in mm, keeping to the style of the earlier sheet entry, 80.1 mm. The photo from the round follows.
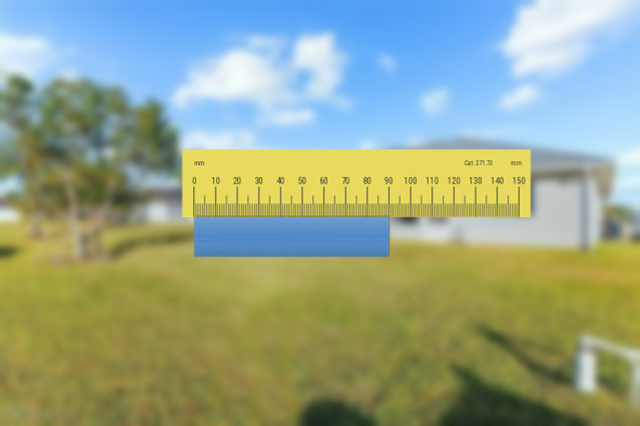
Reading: 90 mm
